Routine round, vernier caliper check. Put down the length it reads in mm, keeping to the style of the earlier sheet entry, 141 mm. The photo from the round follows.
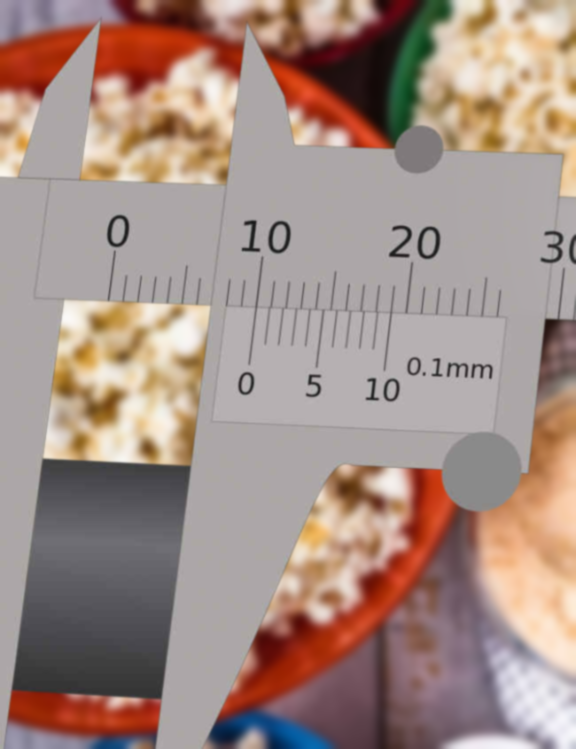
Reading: 10.0 mm
